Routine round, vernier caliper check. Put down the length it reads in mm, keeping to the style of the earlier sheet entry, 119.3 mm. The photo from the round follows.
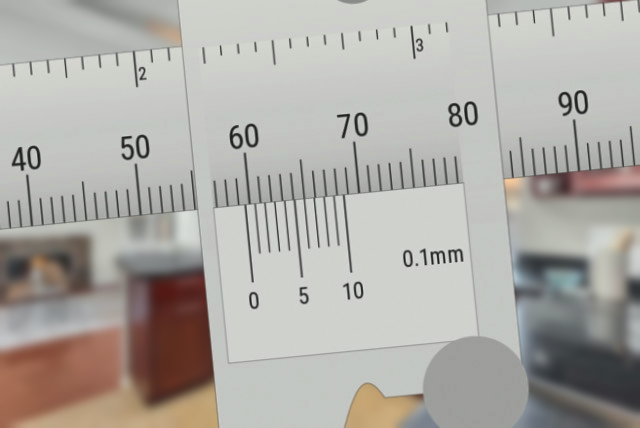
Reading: 59.6 mm
